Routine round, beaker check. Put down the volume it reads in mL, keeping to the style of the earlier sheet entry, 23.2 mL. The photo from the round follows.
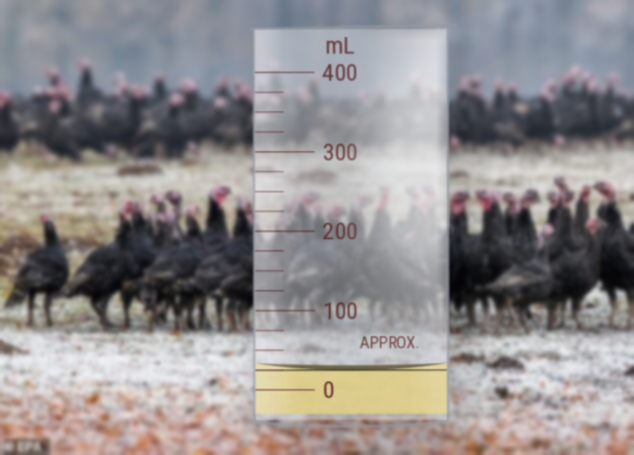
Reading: 25 mL
